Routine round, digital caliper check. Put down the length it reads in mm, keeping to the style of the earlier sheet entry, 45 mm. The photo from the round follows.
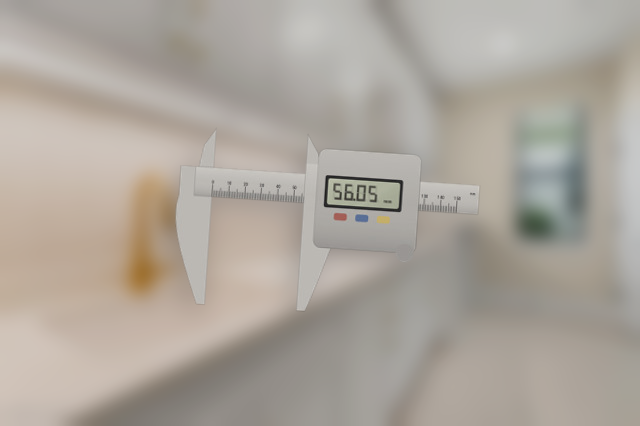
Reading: 56.05 mm
